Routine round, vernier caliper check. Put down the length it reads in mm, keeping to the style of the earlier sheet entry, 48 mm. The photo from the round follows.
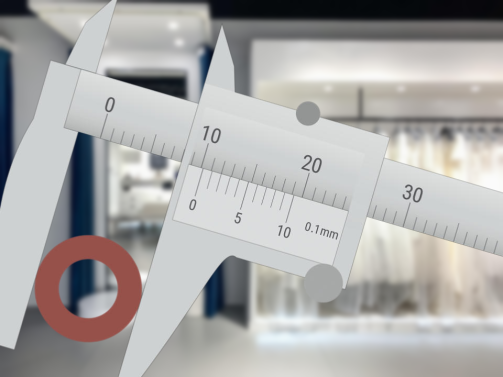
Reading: 10.2 mm
